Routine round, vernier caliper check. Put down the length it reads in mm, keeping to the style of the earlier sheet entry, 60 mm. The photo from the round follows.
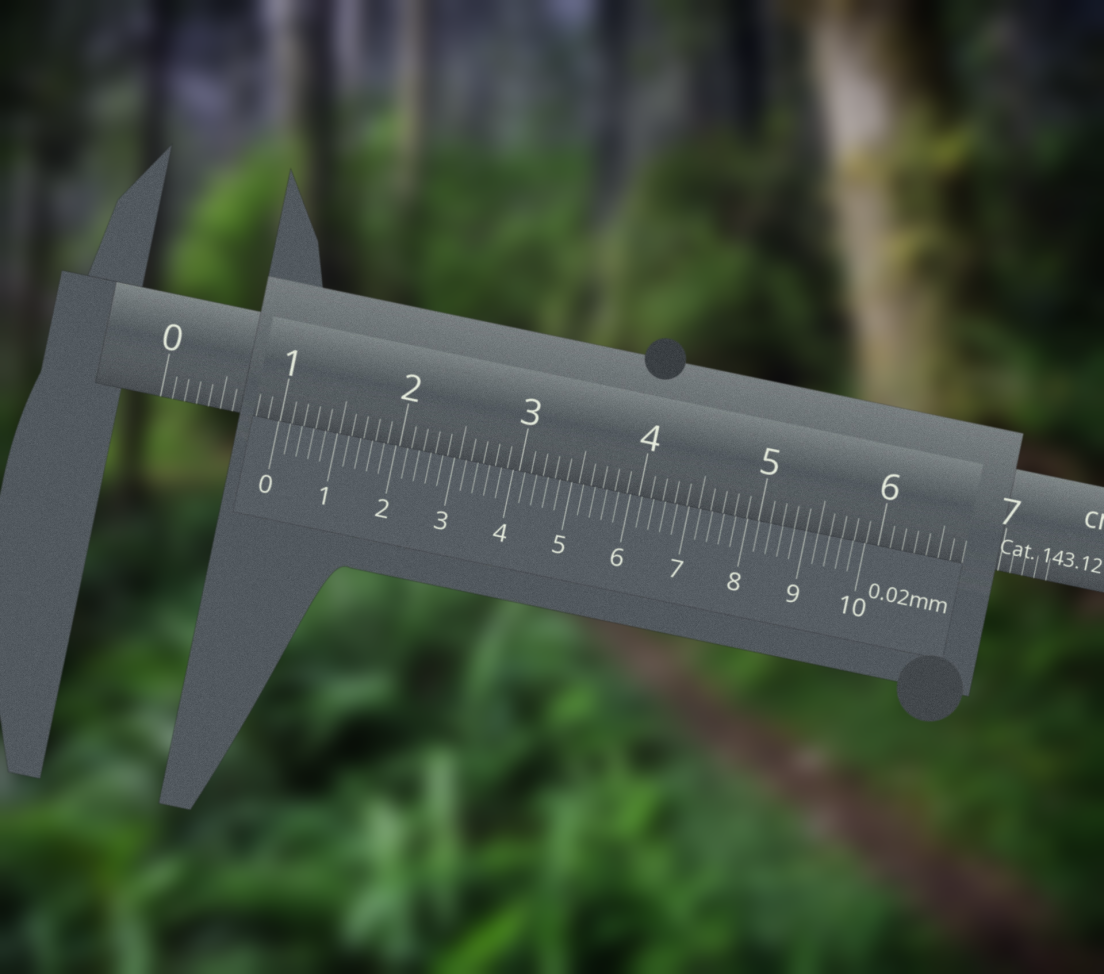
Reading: 9.9 mm
